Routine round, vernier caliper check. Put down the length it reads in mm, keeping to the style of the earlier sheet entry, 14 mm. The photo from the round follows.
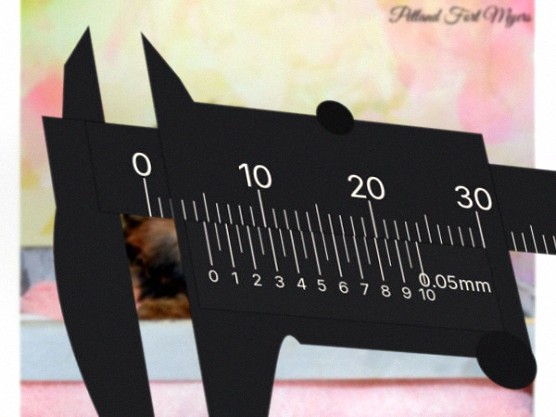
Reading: 4.6 mm
